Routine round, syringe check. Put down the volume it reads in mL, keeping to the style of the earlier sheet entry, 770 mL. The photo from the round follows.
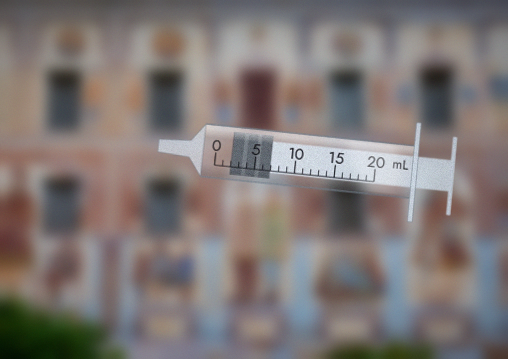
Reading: 2 mL
